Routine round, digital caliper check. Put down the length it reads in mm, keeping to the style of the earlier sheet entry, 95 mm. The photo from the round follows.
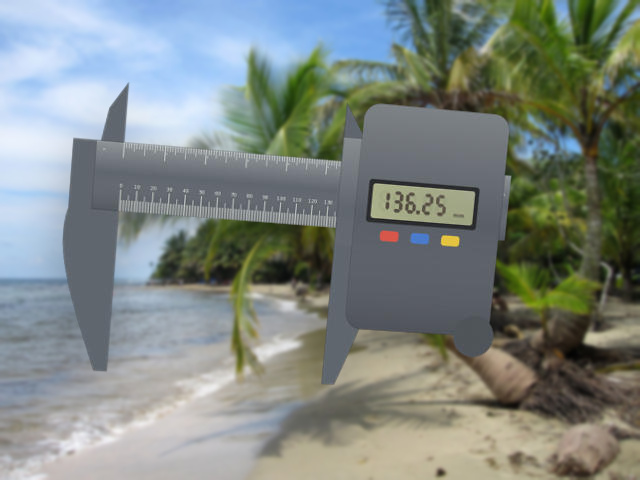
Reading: 136.25 mm
